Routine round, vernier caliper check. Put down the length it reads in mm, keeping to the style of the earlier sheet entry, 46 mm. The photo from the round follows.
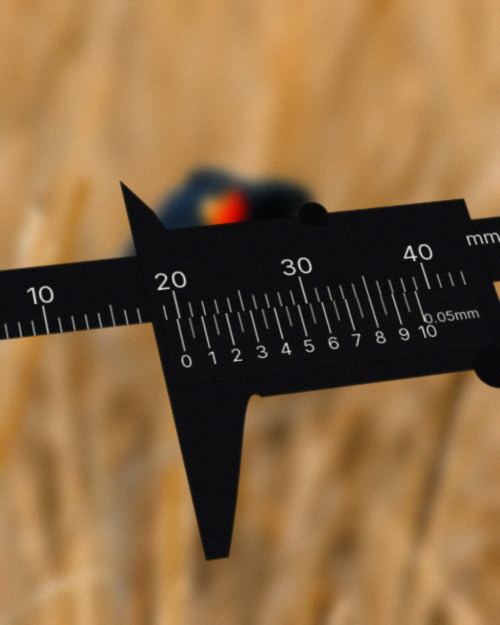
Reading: 19.8 mm
